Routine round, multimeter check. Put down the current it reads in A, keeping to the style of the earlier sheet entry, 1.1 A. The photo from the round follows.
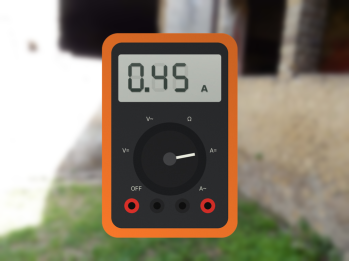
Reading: 0.45 A
